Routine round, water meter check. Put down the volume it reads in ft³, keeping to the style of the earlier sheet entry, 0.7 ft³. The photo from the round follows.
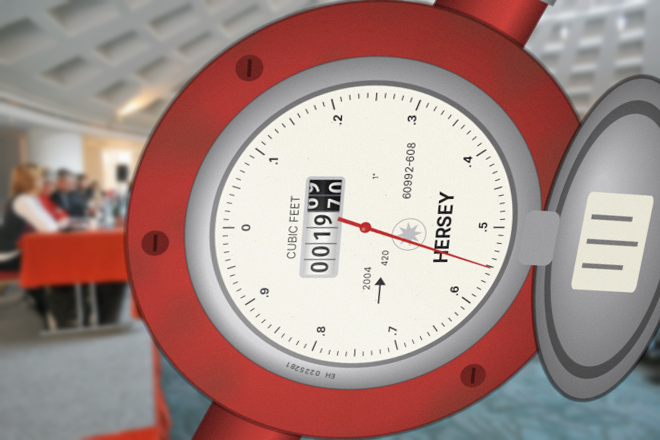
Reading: 1969.55 ft³
